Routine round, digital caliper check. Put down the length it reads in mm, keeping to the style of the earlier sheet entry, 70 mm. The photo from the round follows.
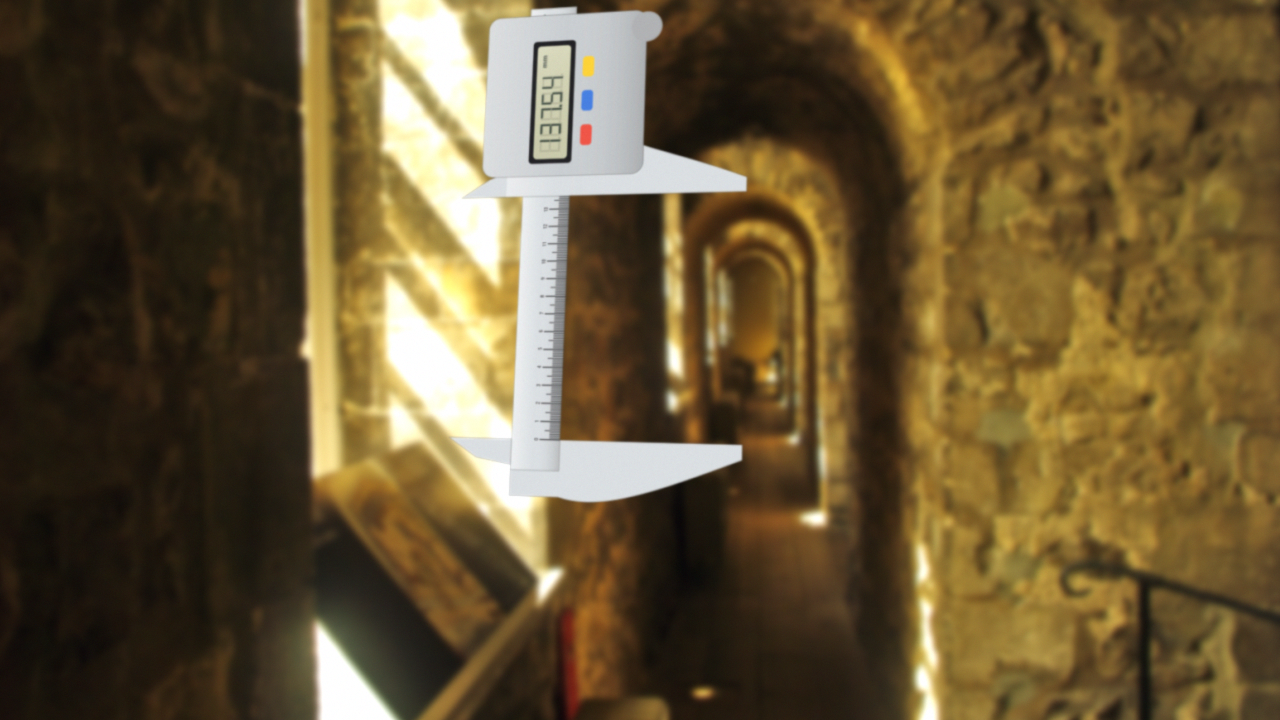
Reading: 137.54 mm
